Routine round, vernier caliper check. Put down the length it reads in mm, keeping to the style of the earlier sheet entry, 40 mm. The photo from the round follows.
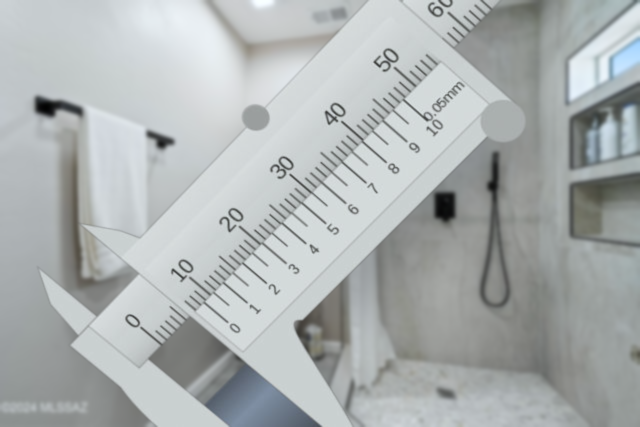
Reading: 8.6 mm
